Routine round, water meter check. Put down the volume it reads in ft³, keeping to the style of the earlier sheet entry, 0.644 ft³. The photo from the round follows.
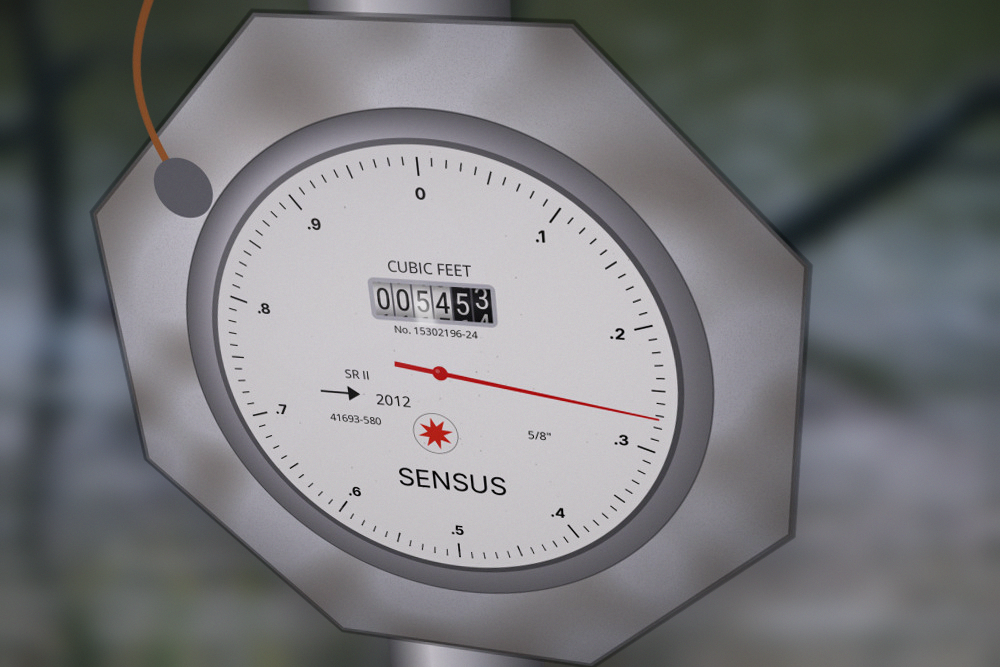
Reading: 5453.27 ft³
